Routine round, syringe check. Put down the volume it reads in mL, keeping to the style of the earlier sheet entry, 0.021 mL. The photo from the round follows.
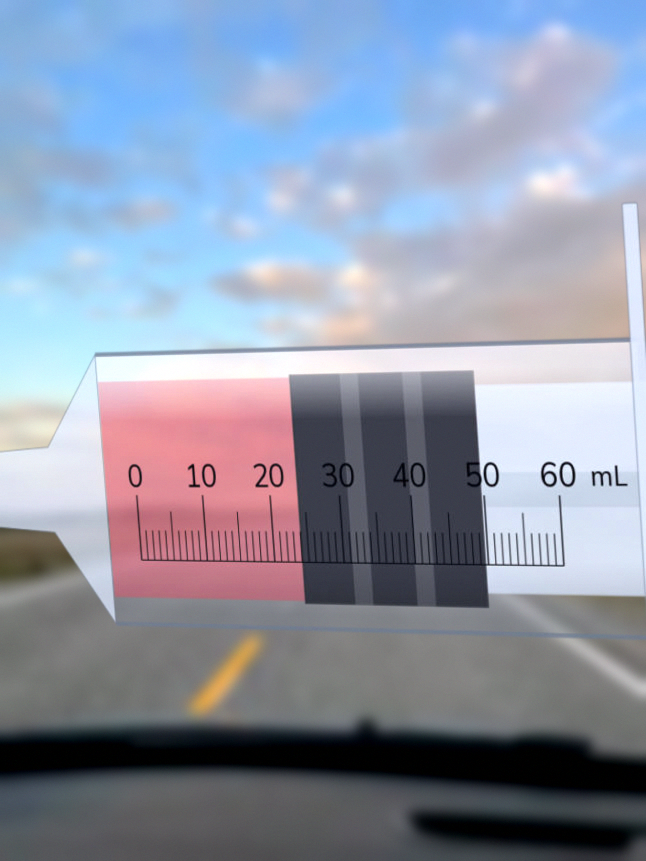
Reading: 24 mL
